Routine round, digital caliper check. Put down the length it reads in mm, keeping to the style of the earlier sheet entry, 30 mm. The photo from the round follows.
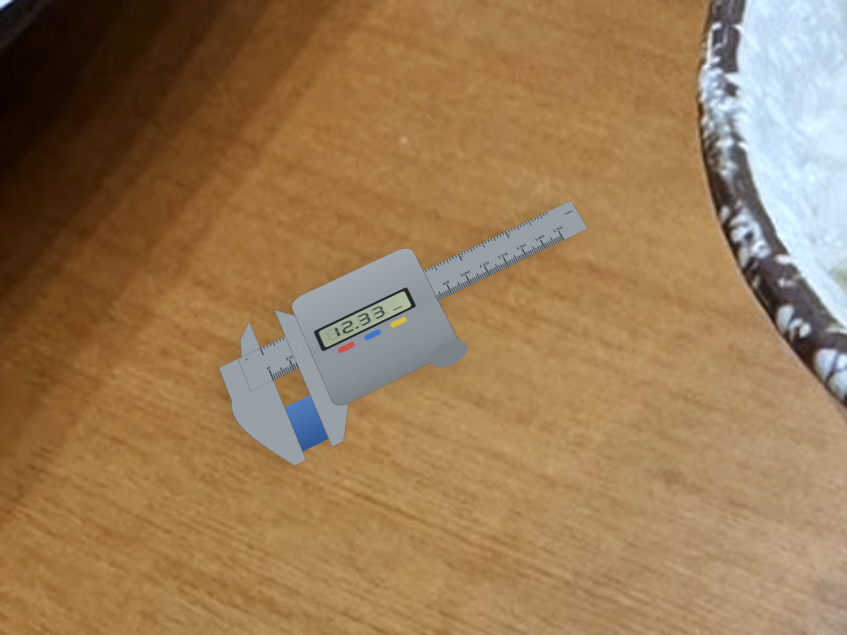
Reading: 12.33 mm
